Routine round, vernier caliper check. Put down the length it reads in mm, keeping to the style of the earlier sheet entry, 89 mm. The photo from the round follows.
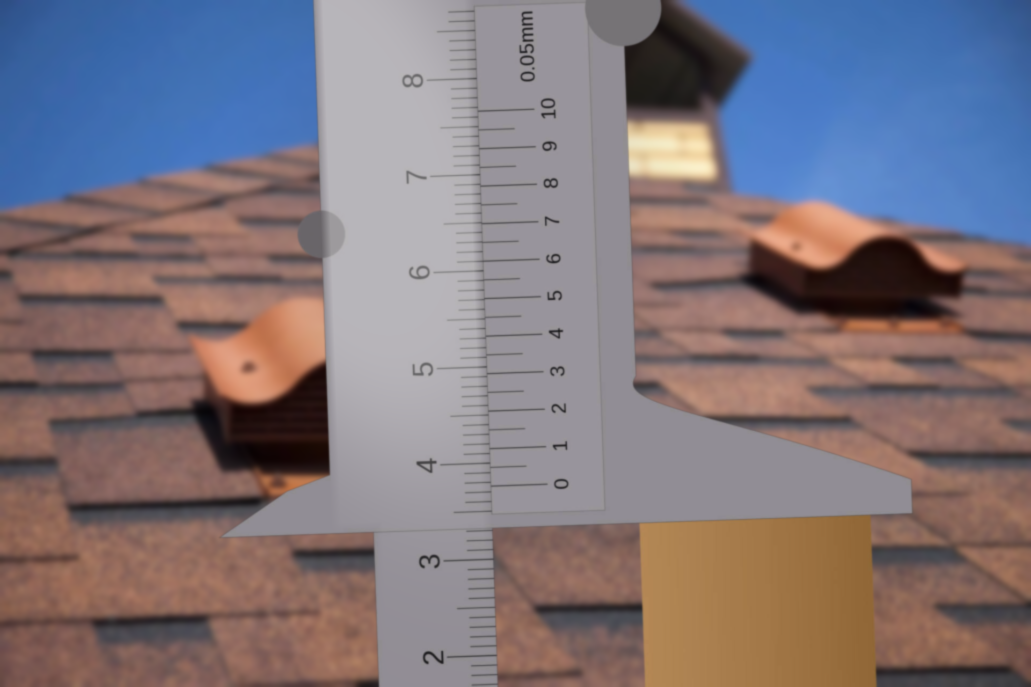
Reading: 37.6 mm
